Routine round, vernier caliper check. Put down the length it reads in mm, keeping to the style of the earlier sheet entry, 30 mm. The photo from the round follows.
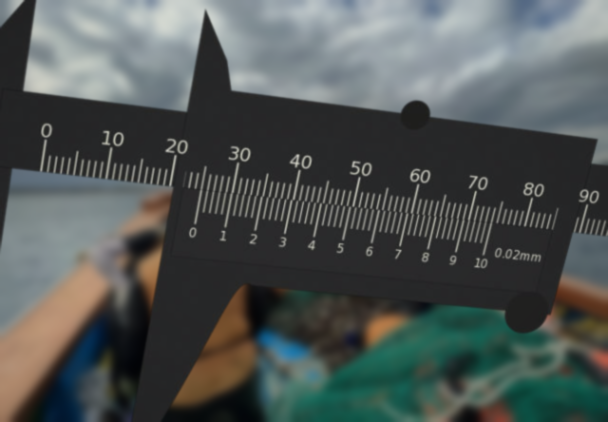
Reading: 25.0 mm
